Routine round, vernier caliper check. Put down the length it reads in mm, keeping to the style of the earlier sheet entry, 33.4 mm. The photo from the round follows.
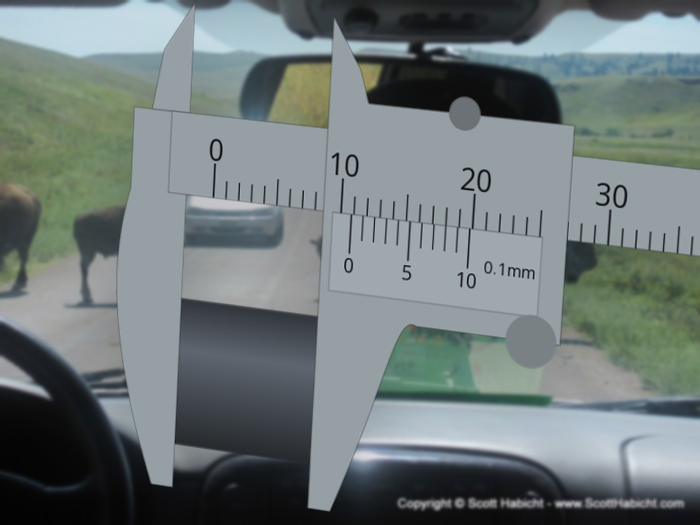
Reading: 10.8 mm
